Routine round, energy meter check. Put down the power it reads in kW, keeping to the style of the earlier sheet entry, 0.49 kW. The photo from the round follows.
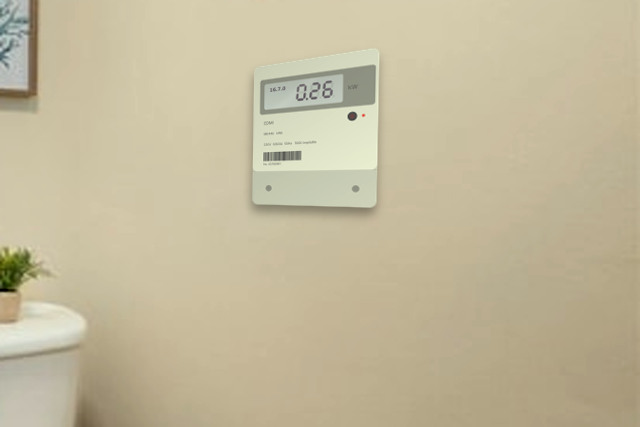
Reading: 0.26 kW
